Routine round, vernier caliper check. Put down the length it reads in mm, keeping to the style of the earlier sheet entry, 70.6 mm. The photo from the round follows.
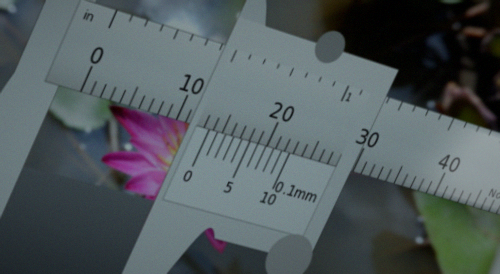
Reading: 13.6 mm
